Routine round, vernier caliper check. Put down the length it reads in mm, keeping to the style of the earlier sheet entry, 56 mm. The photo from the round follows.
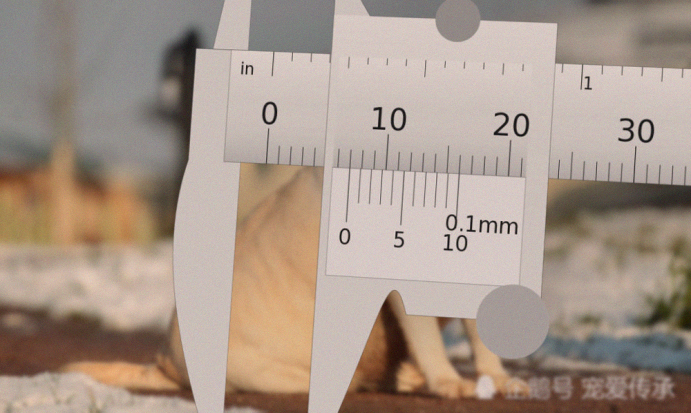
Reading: 7.0 mm
